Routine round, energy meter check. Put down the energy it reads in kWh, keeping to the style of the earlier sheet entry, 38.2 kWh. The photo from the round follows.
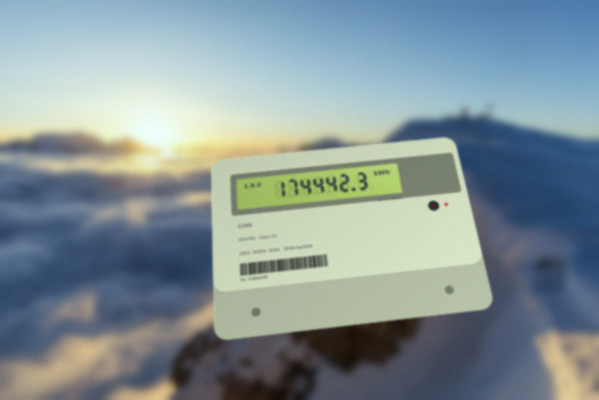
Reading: 174442.3 kWh
